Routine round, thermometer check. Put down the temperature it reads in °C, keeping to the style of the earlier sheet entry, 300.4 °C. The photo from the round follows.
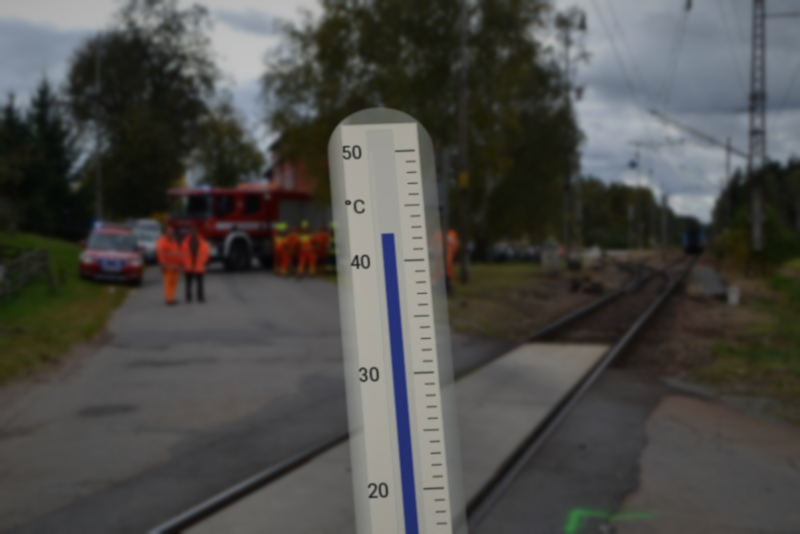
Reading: 42.5 °C
